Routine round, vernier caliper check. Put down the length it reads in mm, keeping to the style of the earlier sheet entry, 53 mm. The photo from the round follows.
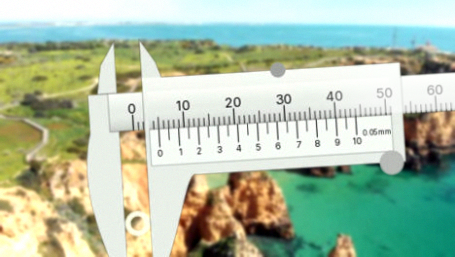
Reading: 5.0 mm
